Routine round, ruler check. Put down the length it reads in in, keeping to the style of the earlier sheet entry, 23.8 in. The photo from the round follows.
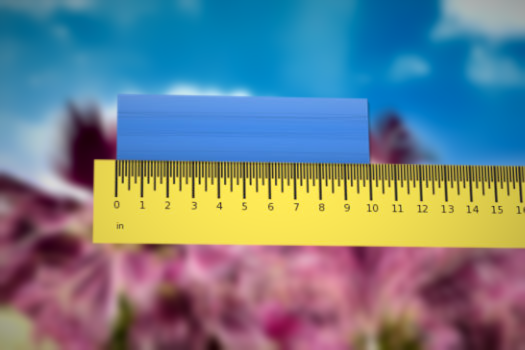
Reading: 10 in
